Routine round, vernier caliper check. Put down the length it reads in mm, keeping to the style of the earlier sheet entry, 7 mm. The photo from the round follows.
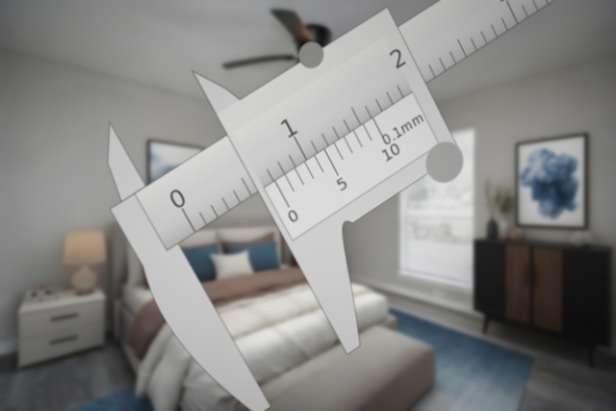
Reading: 7.1 mm
